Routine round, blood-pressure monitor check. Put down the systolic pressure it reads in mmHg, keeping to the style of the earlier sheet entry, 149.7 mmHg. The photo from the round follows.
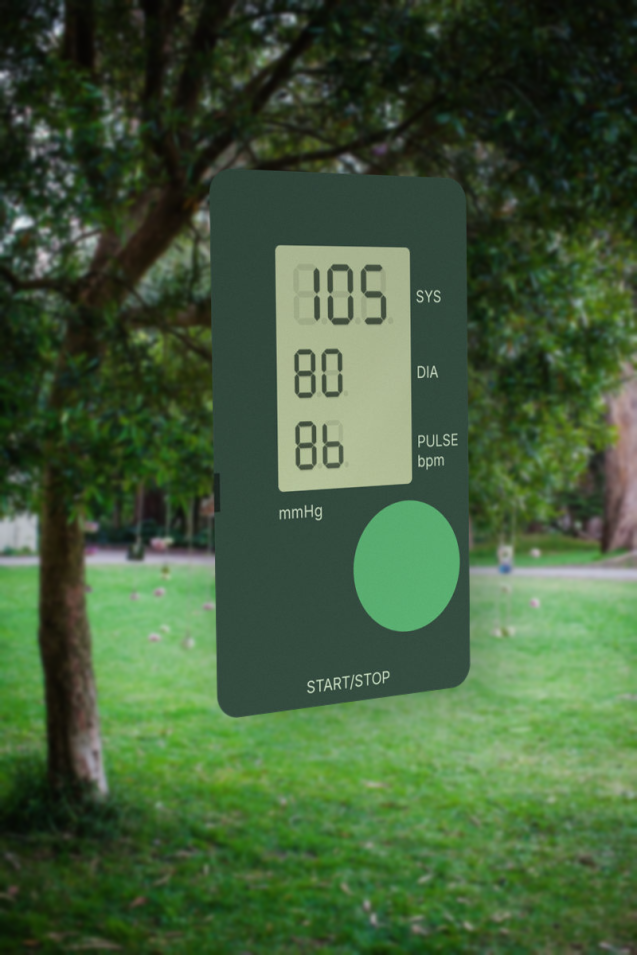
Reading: 105 mmHg
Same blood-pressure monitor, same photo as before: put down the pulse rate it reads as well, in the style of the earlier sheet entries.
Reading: 86 bpm
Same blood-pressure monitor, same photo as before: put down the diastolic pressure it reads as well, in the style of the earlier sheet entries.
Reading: 80 mmHg
